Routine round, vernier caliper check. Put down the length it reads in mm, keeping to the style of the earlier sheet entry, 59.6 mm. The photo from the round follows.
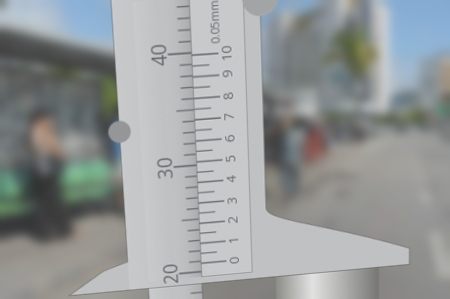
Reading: 20.8 mm
